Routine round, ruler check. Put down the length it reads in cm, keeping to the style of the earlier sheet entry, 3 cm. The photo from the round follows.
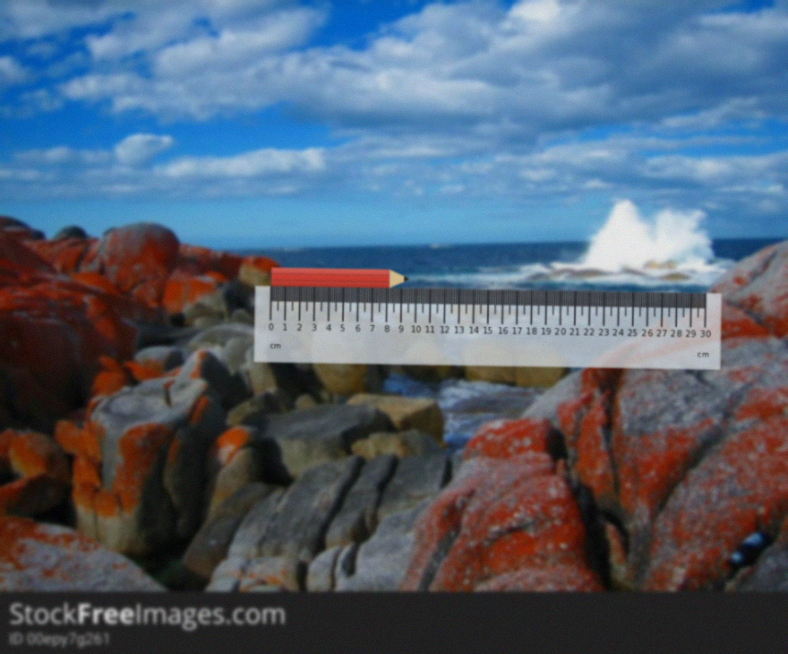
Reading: 9.5 cm
